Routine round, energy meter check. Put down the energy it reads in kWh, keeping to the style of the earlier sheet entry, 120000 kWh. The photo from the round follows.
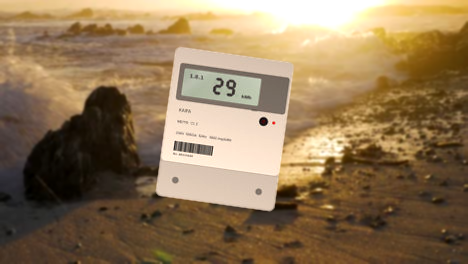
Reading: 29 kWh
